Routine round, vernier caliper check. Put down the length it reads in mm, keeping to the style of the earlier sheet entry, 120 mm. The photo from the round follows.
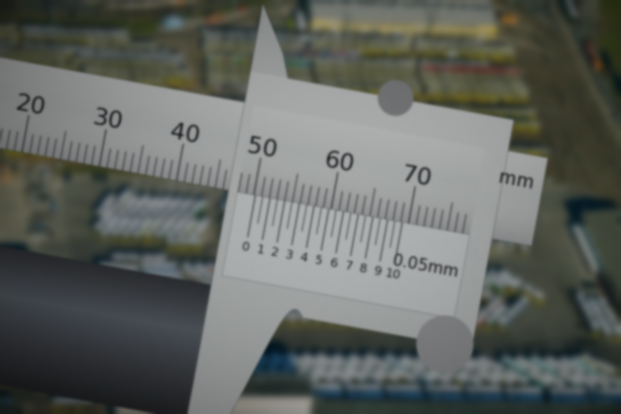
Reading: 50.2 mm
